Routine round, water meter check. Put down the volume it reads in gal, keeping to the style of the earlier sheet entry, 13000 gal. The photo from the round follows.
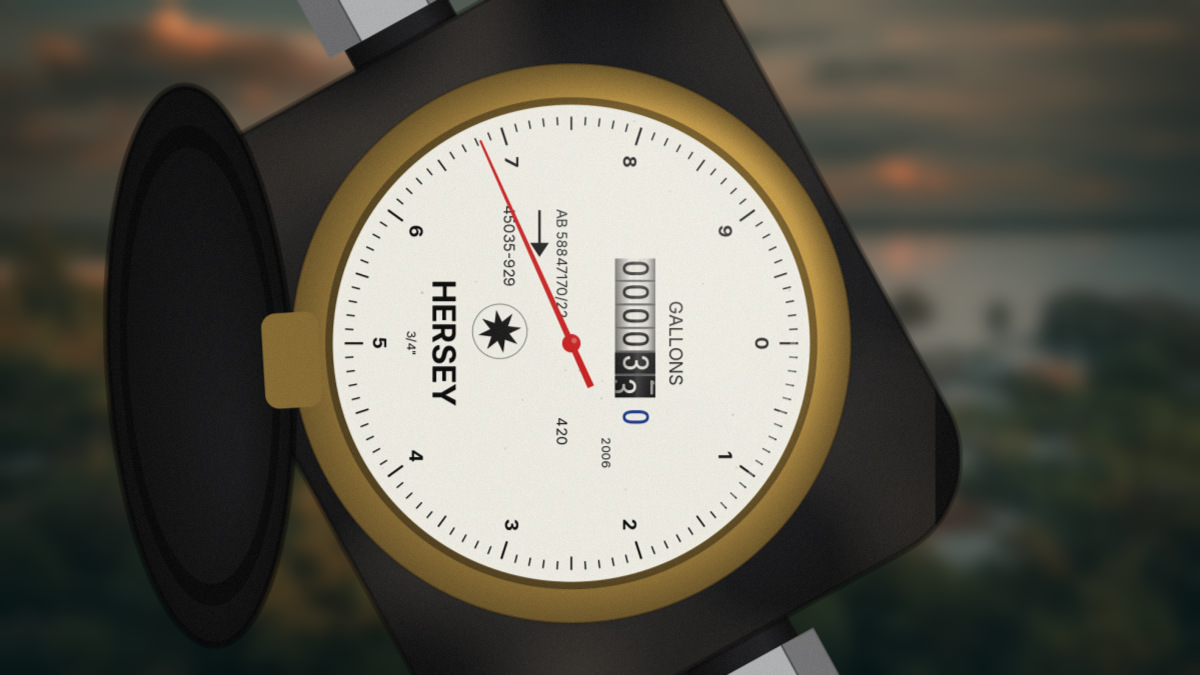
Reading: 326.8 gal
